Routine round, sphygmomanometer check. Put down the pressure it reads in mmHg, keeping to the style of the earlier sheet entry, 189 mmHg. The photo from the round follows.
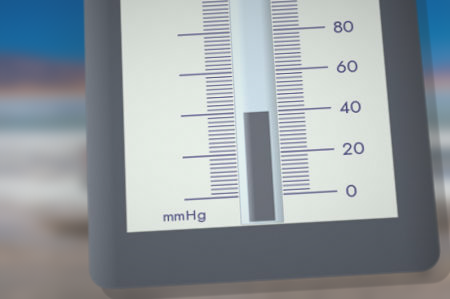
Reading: 40 mmHg
